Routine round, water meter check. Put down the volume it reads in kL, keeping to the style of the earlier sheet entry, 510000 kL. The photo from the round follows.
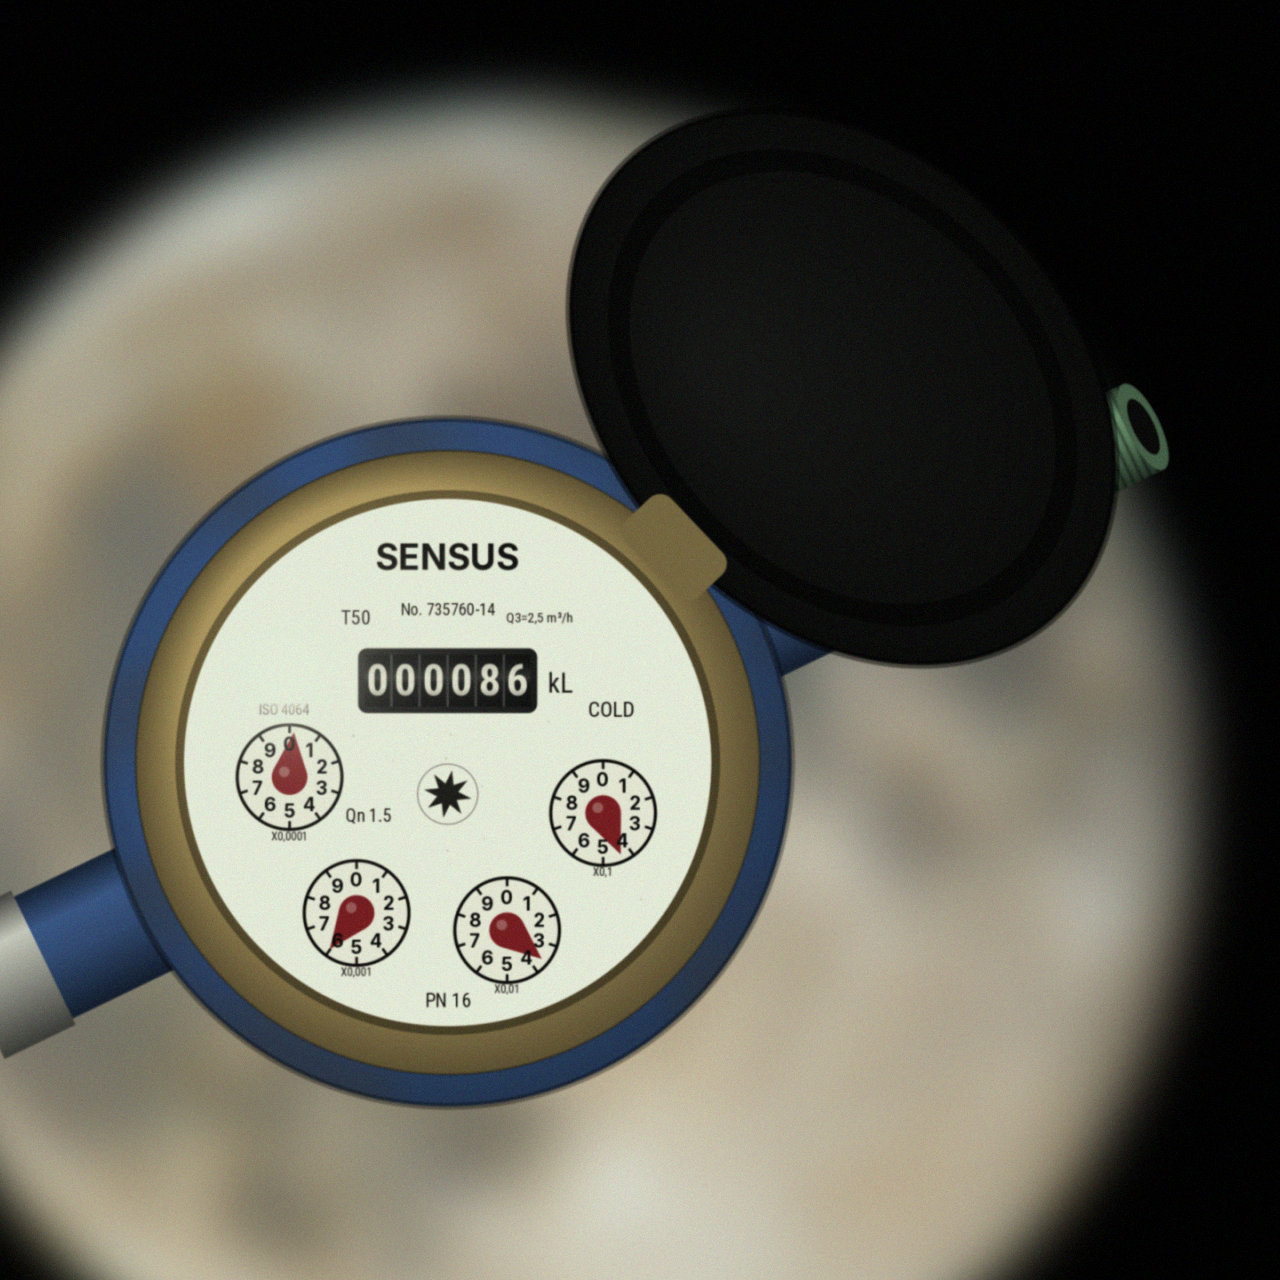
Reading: 86.4360 kL
